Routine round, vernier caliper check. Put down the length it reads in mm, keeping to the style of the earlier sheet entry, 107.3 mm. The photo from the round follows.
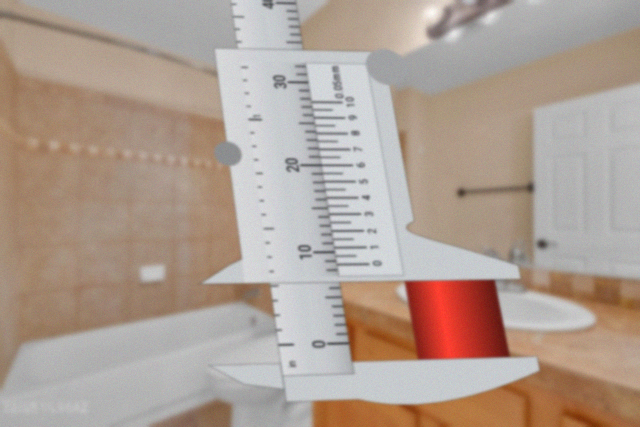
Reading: 8.6 mm
